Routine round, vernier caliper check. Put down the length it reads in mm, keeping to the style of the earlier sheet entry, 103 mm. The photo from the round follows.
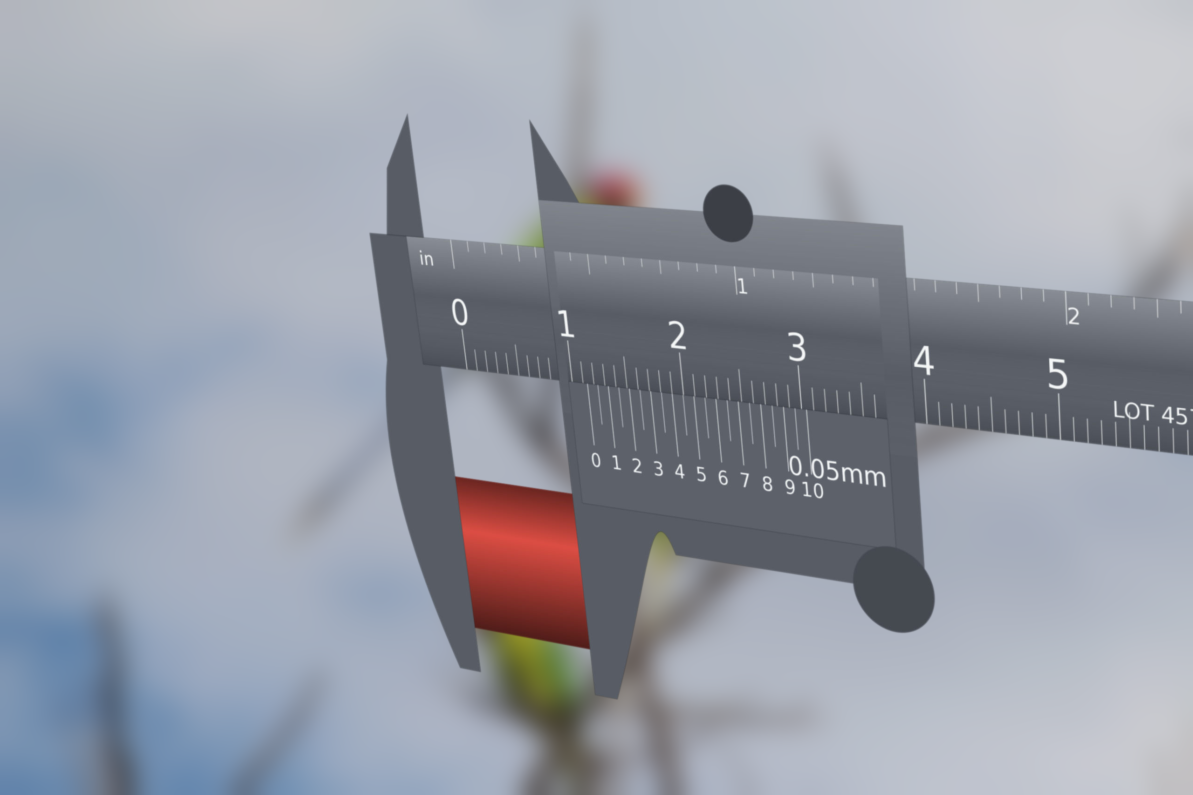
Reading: 11.4 mm
